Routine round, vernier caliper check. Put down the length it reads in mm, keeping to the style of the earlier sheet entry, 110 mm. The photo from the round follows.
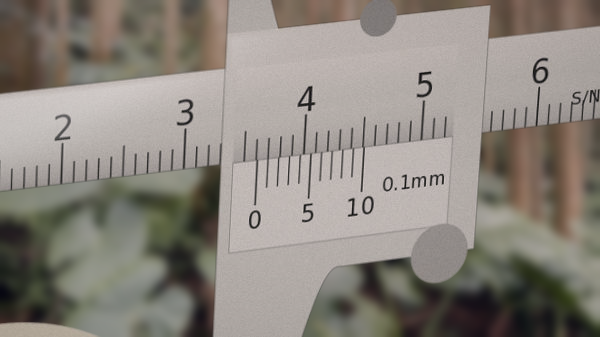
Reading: 36.1 mm
